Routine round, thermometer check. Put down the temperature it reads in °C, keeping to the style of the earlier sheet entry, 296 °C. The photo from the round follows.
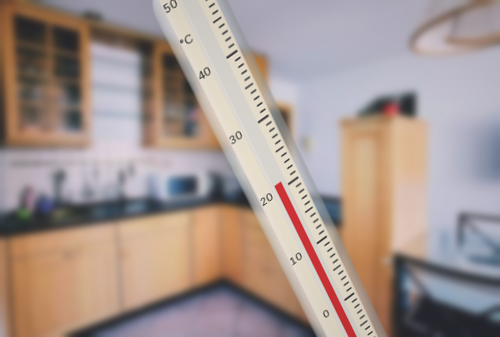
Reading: 21 °C
